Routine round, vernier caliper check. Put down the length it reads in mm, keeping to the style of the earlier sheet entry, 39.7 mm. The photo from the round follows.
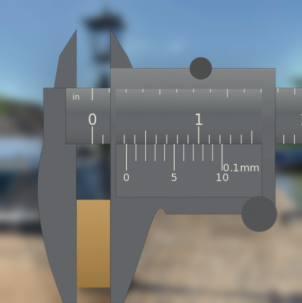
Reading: 3.2 mm
